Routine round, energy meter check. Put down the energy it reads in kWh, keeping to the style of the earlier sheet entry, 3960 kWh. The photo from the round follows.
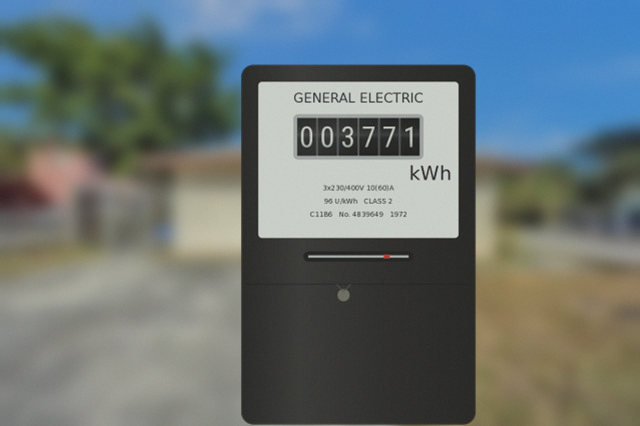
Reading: 3771 kWh
